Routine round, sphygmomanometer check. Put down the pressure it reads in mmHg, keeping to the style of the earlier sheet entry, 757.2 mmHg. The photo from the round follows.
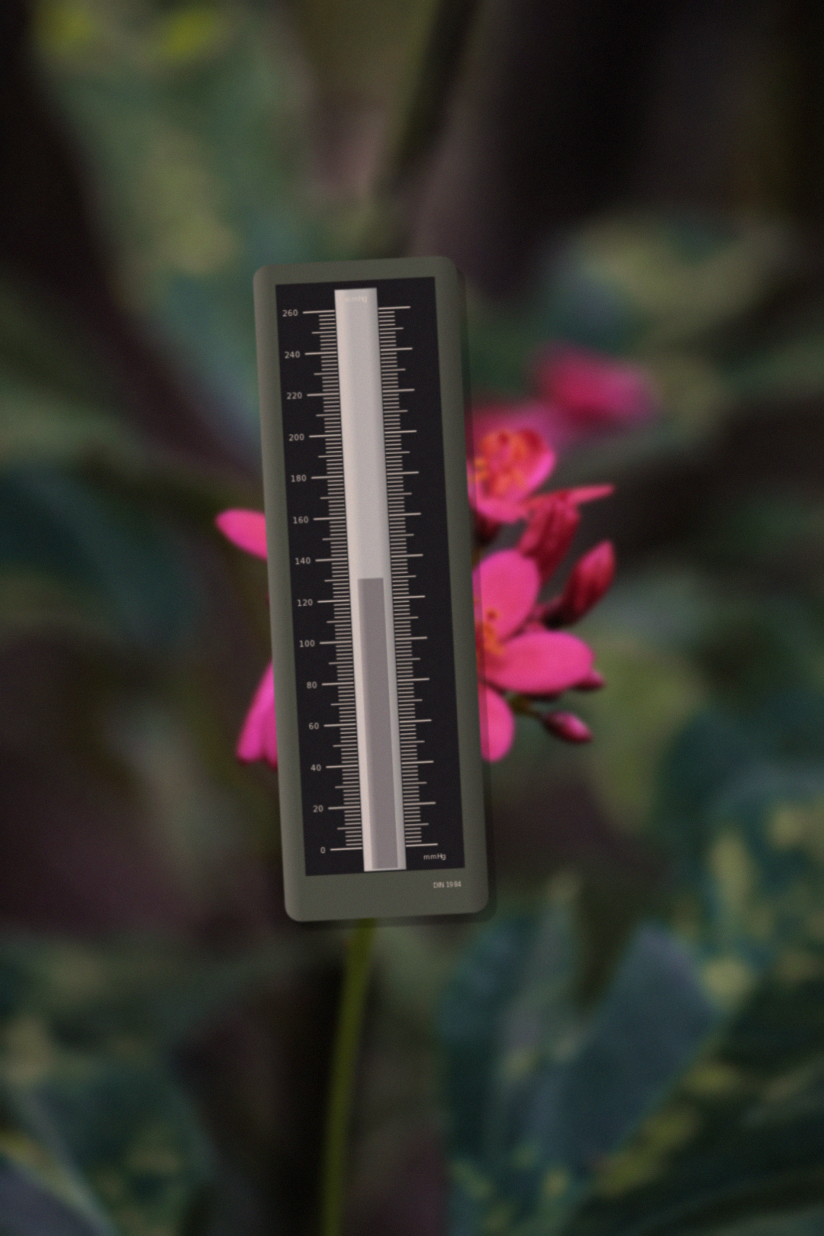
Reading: 130 mmHg
